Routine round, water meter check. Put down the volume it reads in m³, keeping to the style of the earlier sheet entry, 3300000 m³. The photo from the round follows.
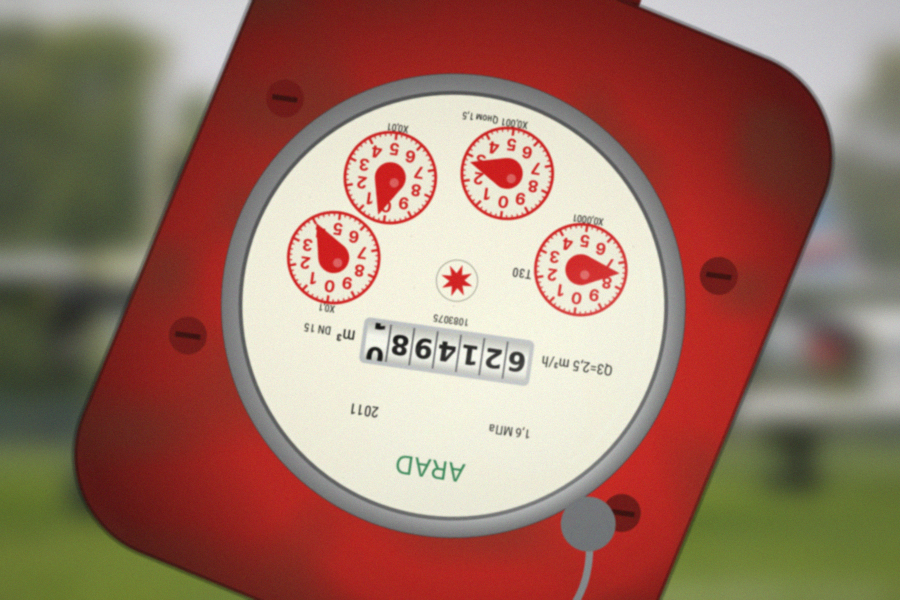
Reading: 6214980.4027 m³
